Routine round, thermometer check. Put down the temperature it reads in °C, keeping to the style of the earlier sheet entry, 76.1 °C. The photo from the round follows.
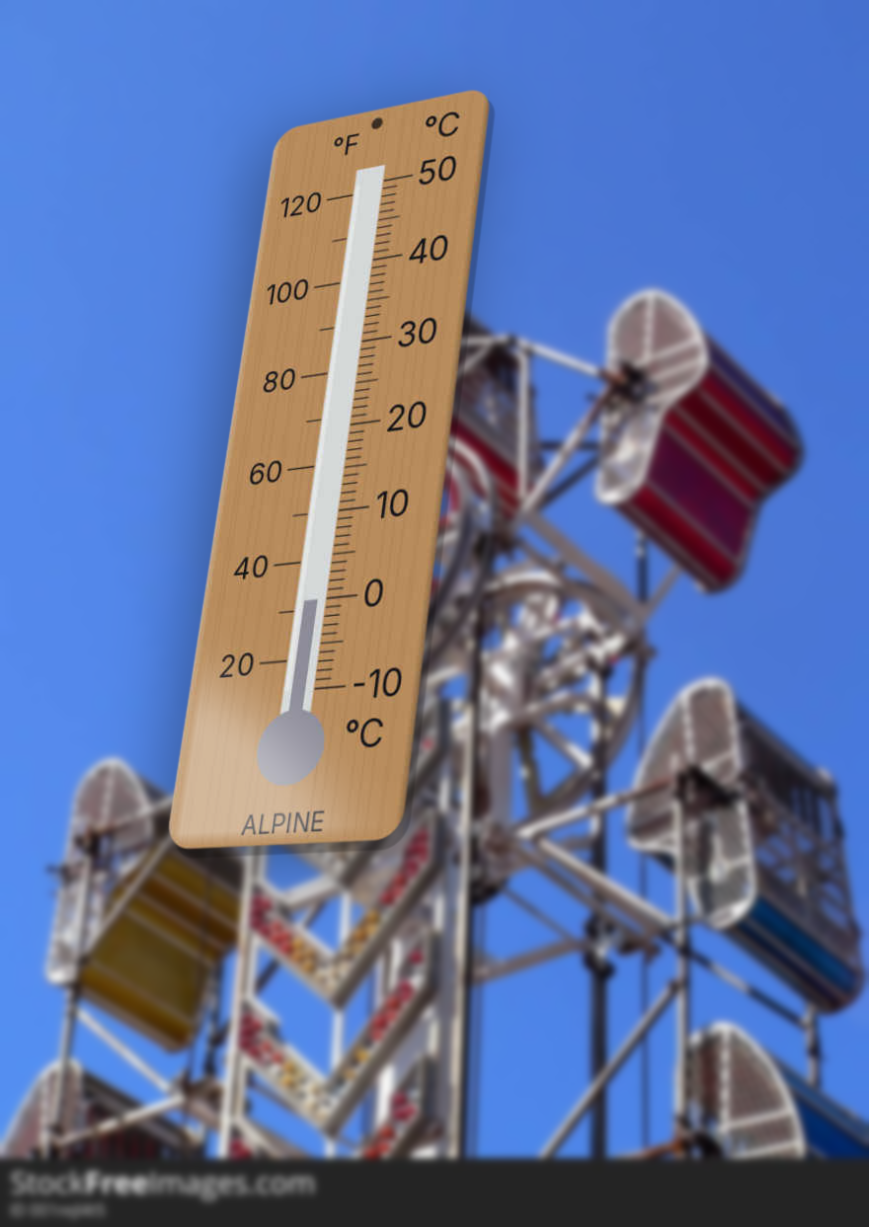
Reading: 0 °C
